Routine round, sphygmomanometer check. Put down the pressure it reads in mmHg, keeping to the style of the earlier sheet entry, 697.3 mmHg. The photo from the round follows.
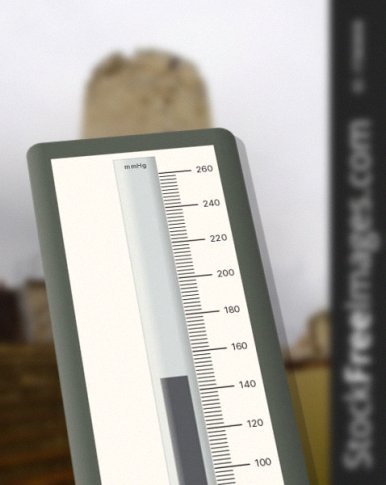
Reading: 148 mmHg
